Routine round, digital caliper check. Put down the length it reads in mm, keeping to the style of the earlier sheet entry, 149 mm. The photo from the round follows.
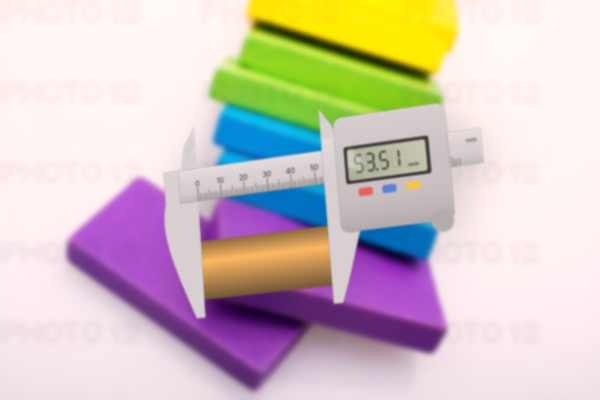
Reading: 53.51 mm
